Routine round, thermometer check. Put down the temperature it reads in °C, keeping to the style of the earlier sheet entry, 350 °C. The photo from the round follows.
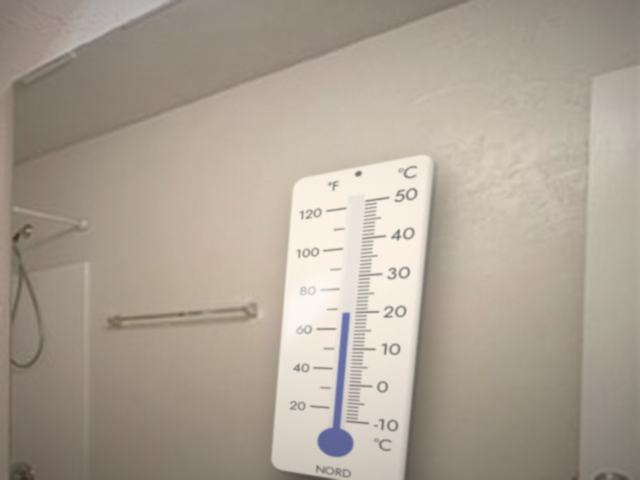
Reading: 20 °C
